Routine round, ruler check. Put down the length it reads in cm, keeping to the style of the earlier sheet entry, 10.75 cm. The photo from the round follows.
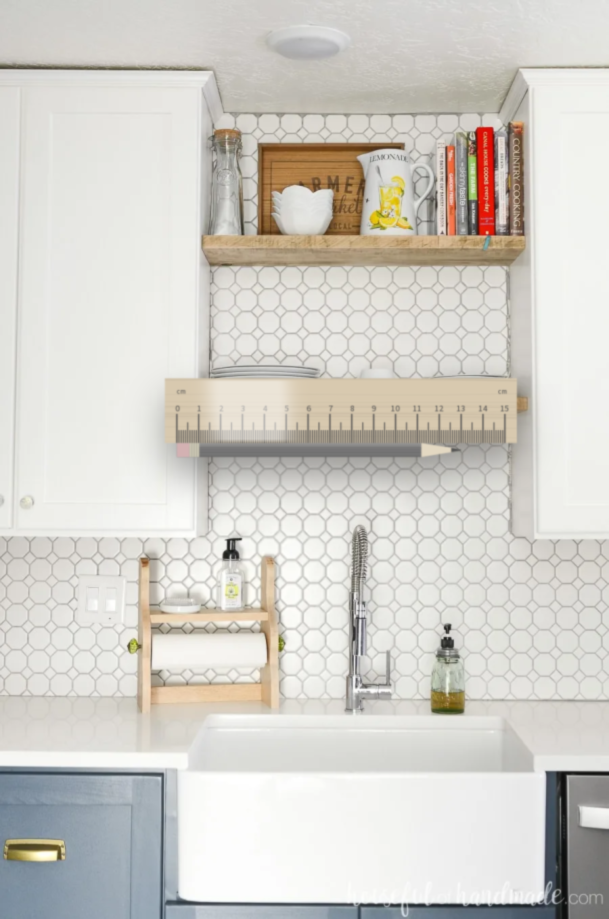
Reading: 13 cm
